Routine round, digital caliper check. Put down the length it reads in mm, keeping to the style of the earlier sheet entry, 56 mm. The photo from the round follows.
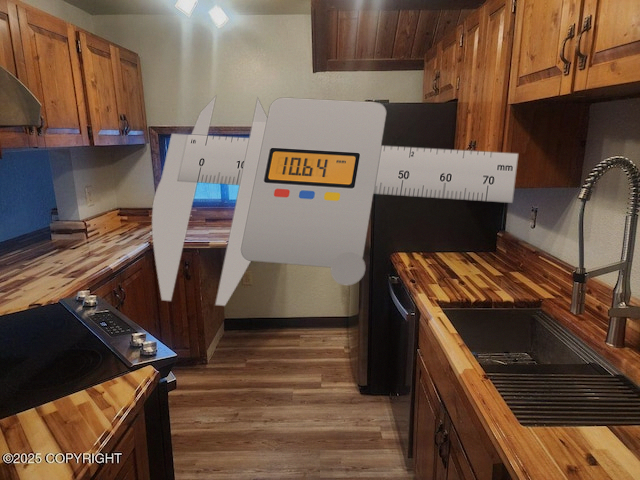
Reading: 10.64 mm
